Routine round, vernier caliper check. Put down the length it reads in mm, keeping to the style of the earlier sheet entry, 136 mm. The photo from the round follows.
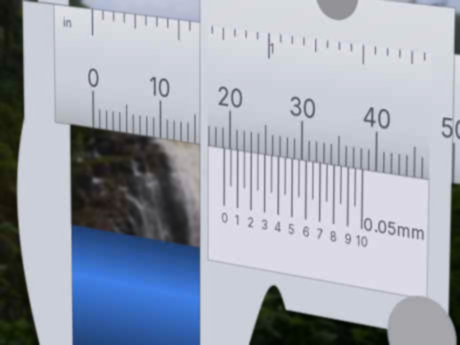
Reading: 19.2 mm
